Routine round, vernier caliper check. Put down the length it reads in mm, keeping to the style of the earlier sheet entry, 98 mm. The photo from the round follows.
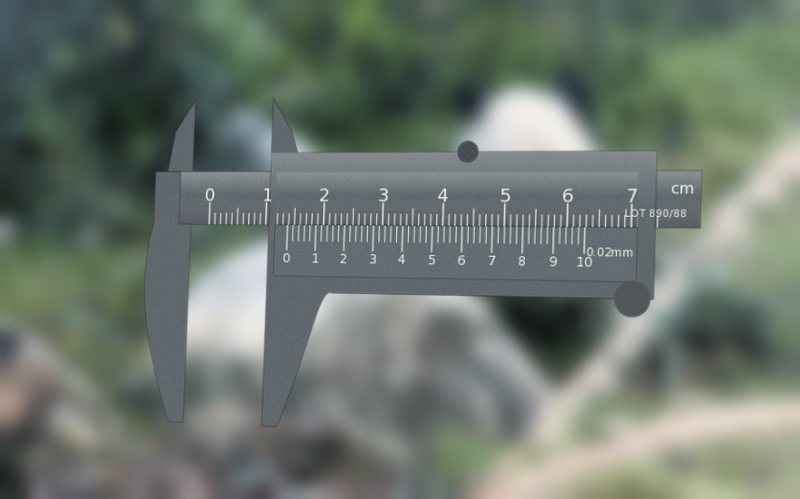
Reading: 13.8 mm
